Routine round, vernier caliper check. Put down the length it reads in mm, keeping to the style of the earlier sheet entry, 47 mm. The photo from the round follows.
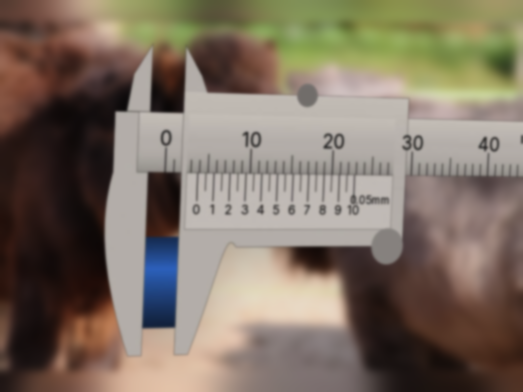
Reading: 3.8 mm
